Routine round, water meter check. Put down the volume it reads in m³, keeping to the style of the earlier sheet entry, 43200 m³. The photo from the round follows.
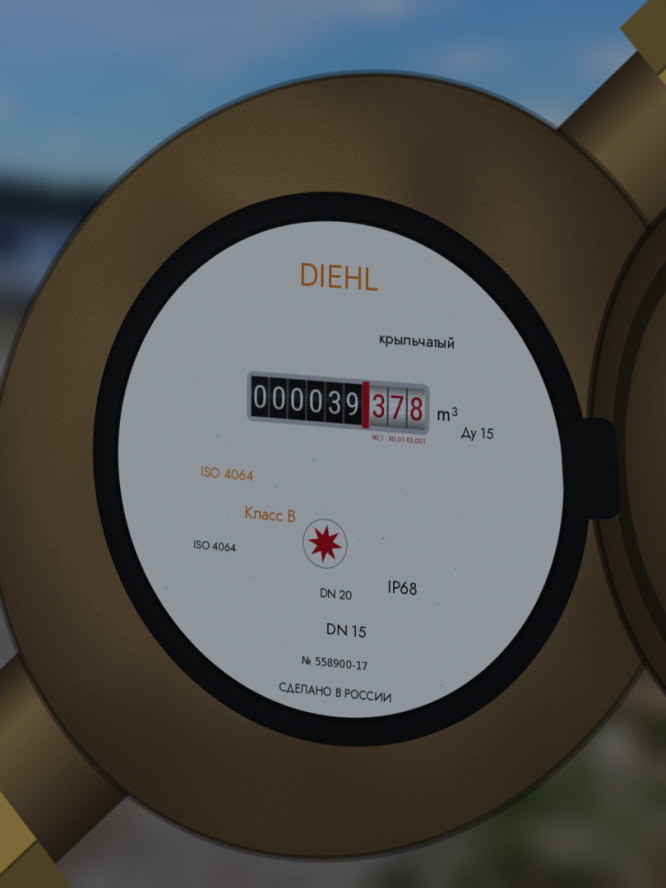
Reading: 39.378 m³
